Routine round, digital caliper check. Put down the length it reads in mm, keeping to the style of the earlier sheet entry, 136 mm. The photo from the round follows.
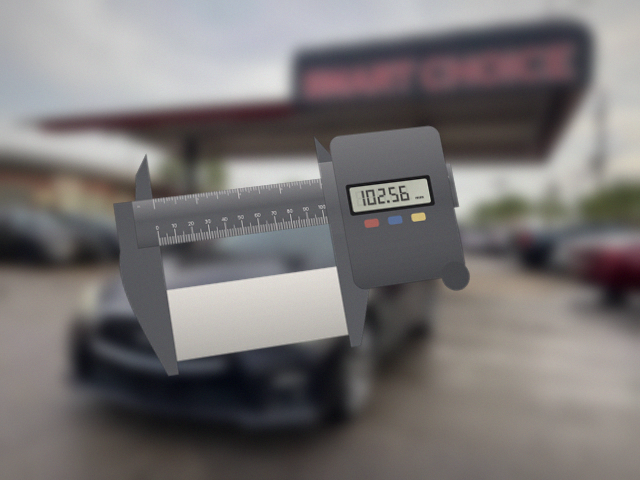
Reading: 102.56 mm
